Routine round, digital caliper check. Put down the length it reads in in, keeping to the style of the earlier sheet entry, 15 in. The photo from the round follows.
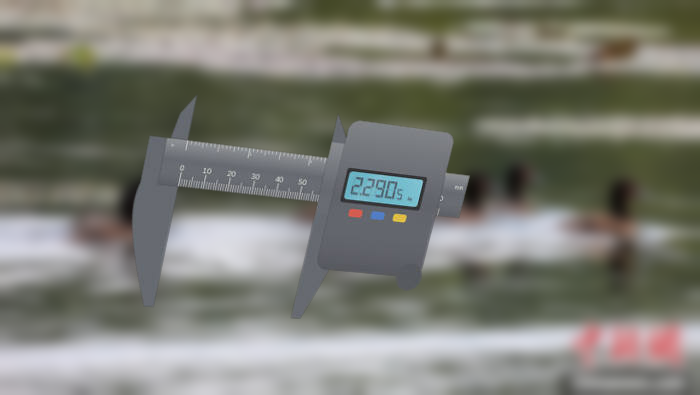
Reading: 2.2905 in
